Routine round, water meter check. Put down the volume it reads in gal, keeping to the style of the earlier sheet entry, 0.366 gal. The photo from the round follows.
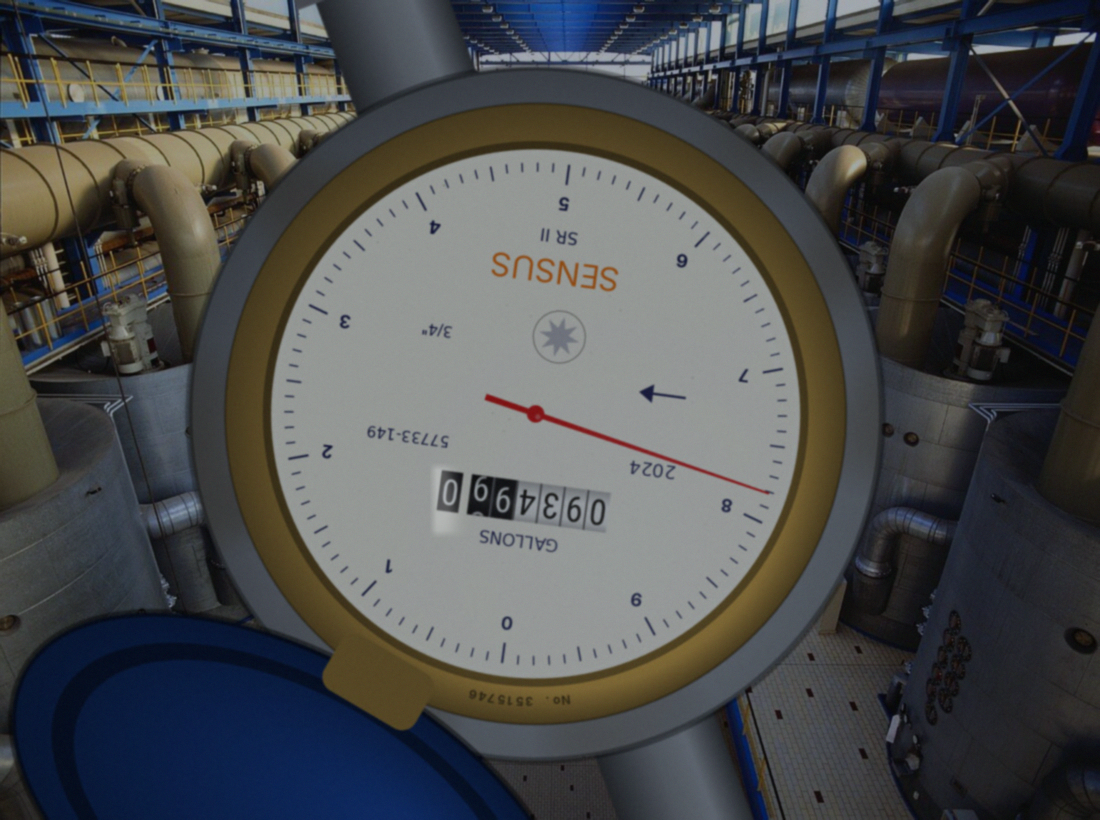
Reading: 934987.8 gal
